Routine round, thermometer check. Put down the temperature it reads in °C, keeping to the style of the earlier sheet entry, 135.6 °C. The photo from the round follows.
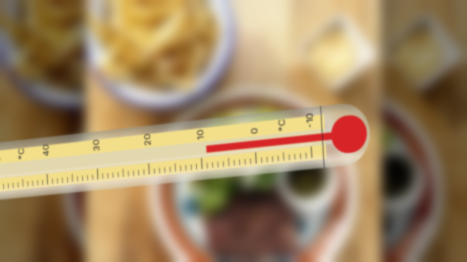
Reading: 9 °C
